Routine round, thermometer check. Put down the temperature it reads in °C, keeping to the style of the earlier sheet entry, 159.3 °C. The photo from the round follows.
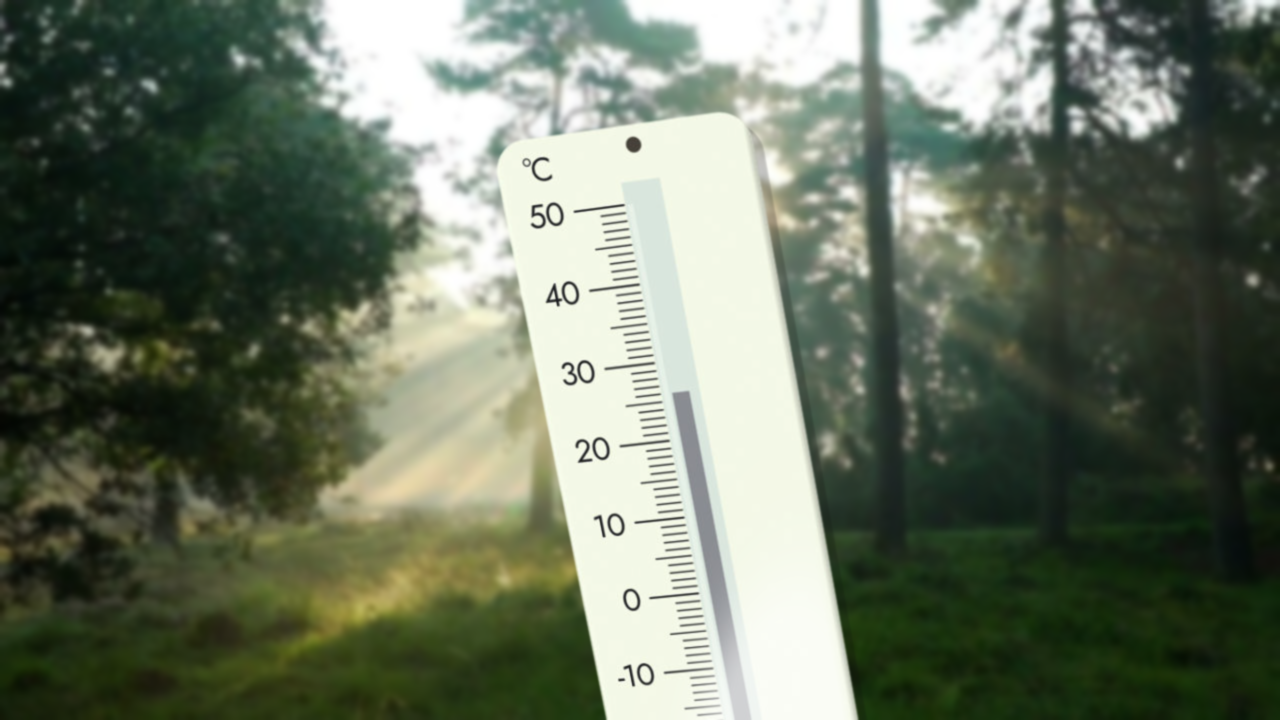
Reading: 26 °C
